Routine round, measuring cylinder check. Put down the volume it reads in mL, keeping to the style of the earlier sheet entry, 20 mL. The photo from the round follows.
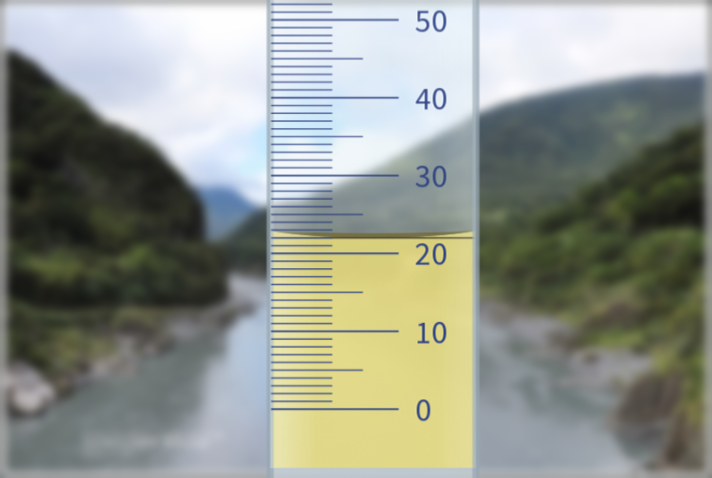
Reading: 22 mL
